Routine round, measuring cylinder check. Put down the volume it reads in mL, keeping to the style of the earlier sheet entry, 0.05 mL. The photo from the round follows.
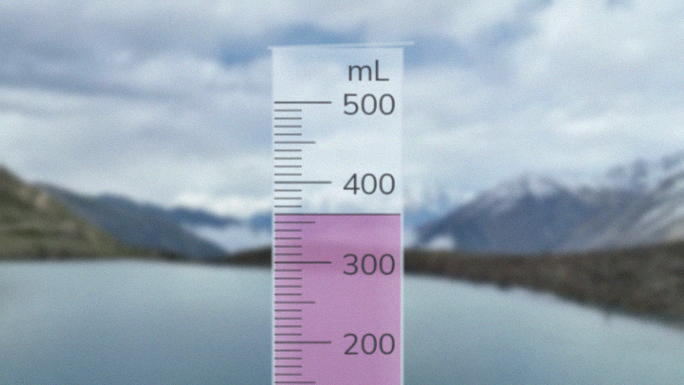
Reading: 360 mL
